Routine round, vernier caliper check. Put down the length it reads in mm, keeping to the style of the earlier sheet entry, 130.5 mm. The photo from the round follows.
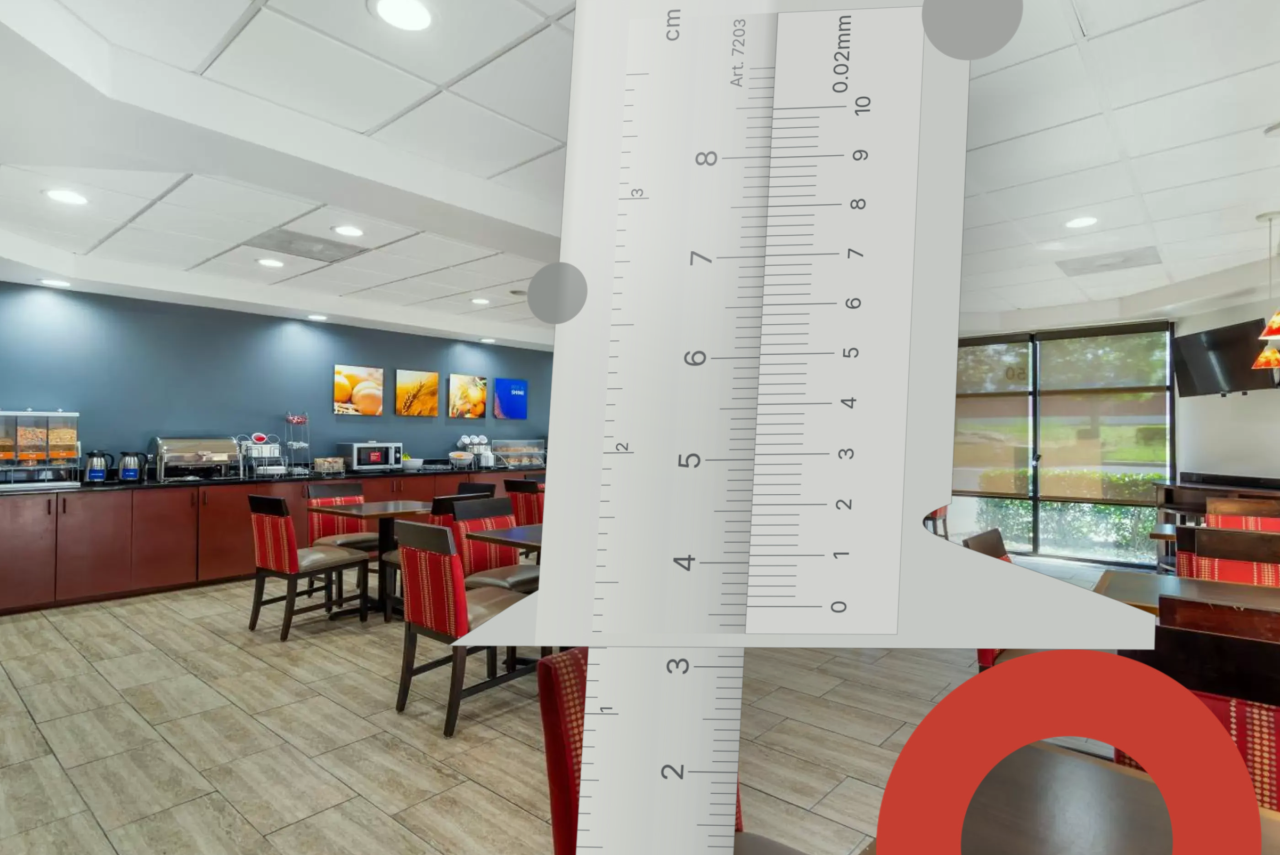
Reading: 35.8 mm
